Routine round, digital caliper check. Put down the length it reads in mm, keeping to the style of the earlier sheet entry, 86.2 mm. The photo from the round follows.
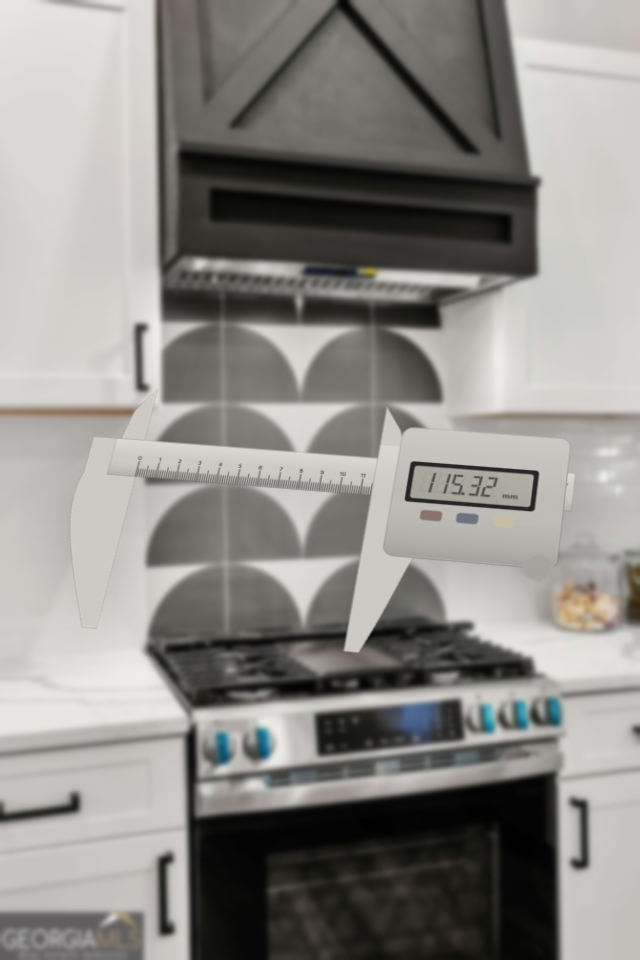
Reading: 115.32 mm
